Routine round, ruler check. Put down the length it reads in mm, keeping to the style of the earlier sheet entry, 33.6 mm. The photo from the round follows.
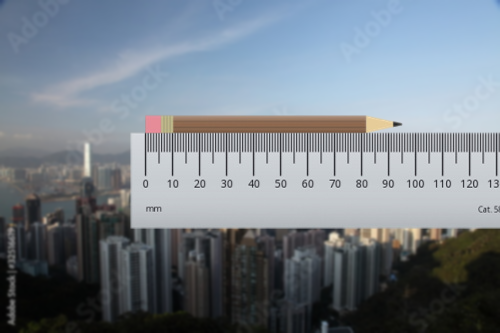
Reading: 95 mm
